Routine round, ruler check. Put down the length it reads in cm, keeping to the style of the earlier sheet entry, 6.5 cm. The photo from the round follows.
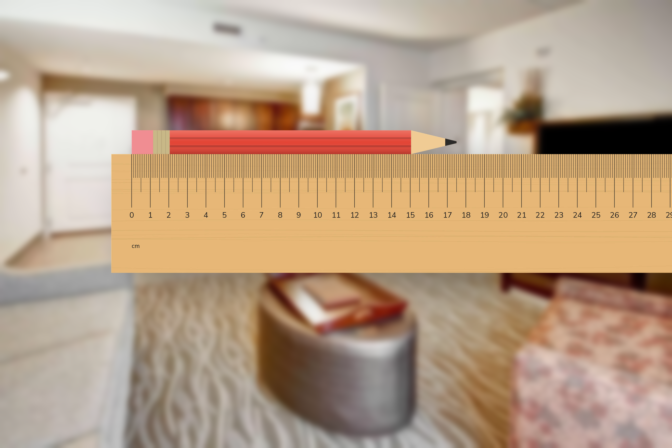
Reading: 17.5 cm
